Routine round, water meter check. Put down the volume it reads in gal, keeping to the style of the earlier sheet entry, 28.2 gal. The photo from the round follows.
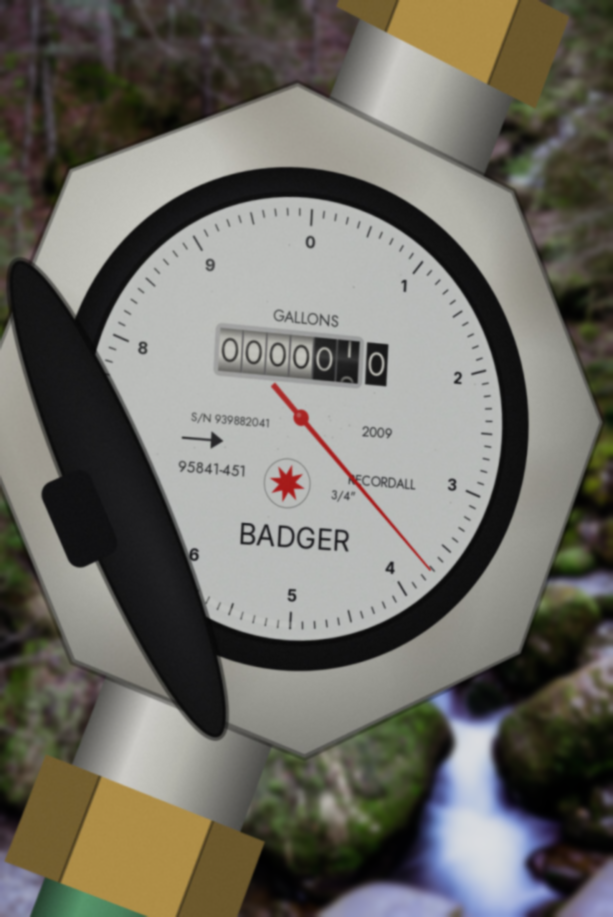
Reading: 13.7 gal
